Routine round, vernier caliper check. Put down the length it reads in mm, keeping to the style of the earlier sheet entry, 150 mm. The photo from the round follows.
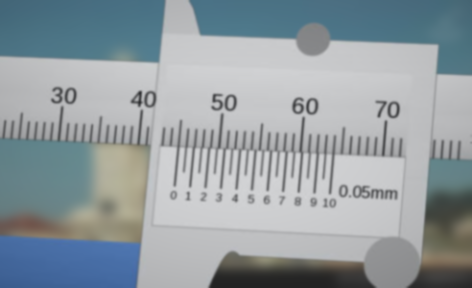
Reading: 45.0 mm
